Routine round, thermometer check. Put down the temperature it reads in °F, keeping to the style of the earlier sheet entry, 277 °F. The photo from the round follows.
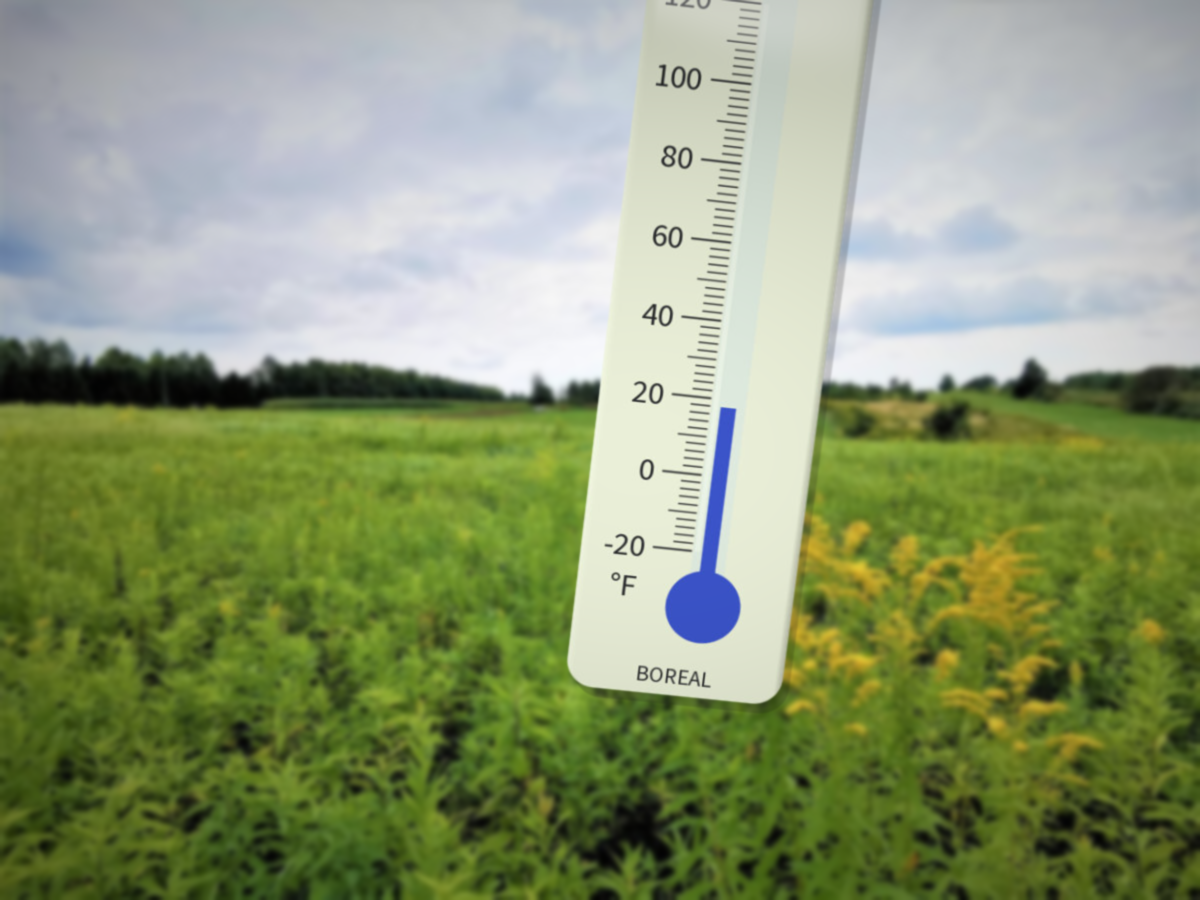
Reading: 18 °F
